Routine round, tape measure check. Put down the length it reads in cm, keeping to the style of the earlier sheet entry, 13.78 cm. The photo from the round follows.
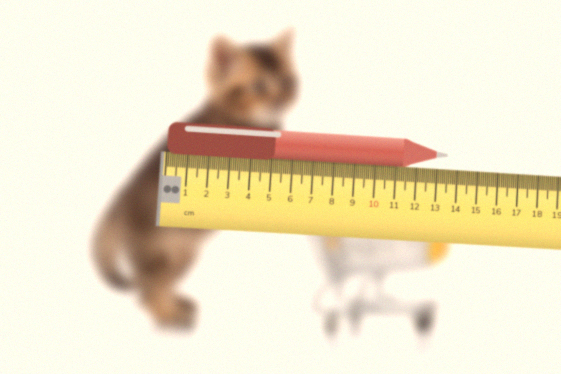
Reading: 13.5 cm
